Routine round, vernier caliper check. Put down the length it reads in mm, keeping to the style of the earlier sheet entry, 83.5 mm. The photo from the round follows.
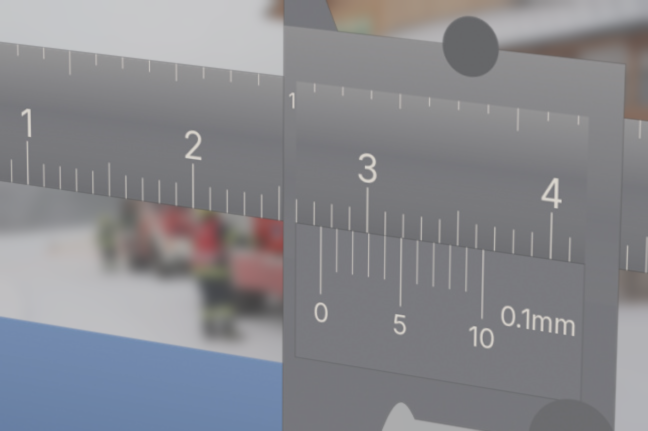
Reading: 27.4 mm
